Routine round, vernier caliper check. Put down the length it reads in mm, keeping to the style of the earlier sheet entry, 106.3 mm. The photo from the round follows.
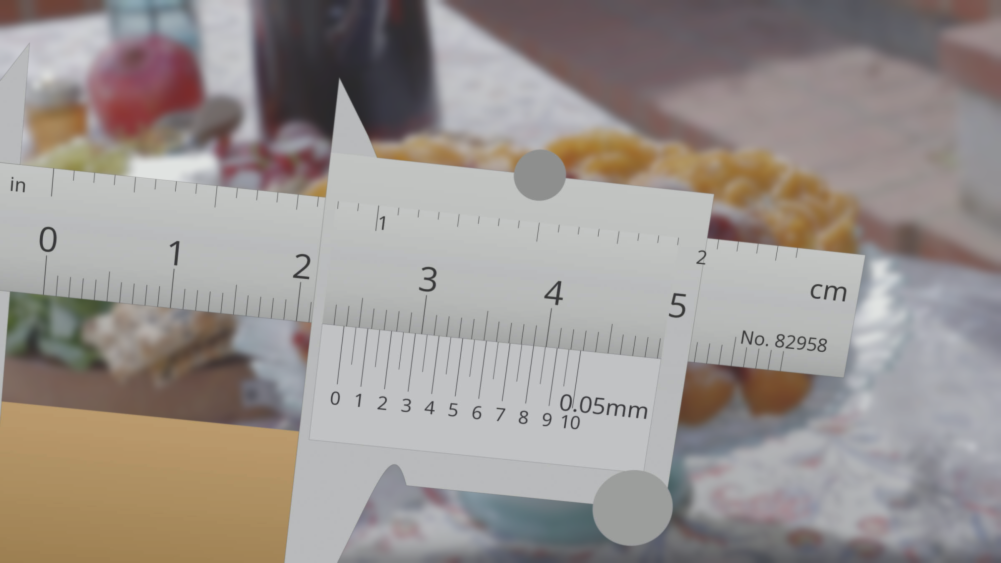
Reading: 23.8 mm
